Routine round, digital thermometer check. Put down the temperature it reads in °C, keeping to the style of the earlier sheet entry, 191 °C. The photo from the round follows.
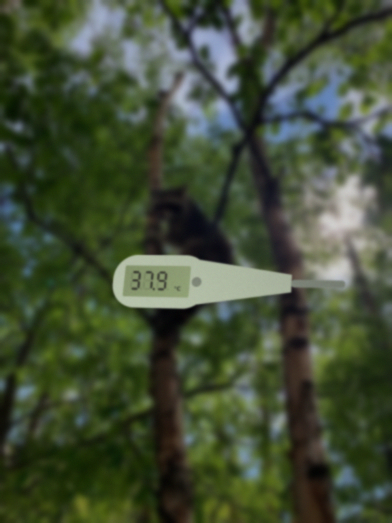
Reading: 37.9 °C
